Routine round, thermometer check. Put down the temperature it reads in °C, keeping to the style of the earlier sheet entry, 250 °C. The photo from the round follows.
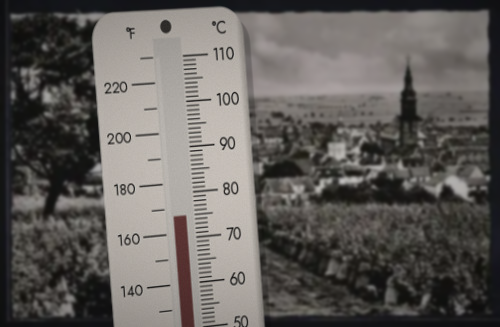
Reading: 75 °C
